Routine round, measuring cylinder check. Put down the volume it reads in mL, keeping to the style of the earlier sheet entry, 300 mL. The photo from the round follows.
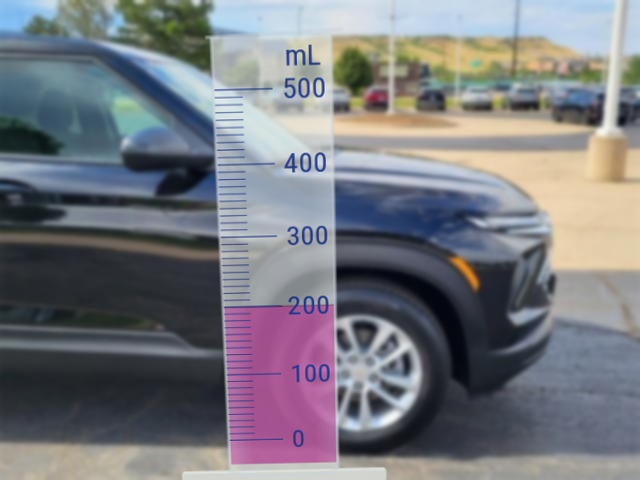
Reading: 200 mL
